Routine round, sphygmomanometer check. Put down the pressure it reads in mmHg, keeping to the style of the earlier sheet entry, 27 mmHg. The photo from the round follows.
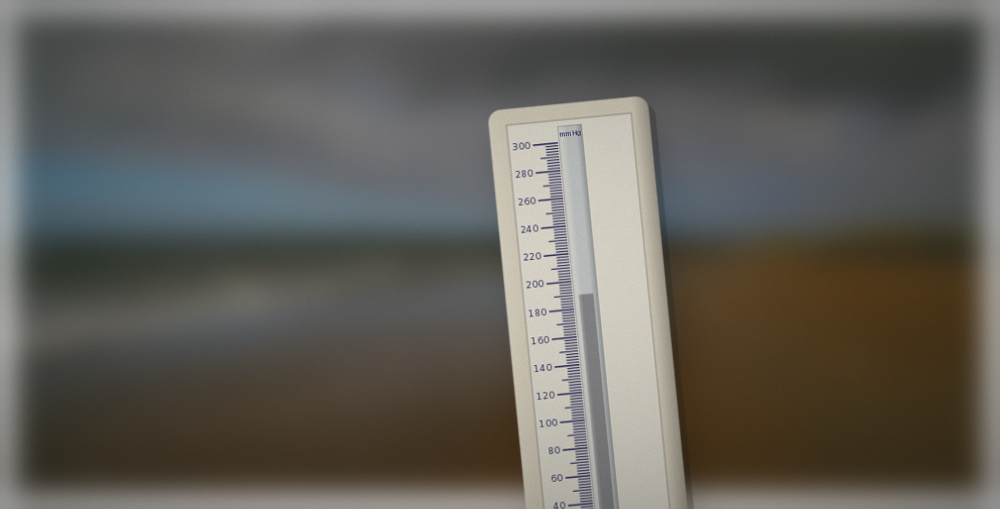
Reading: 190 mmHg
